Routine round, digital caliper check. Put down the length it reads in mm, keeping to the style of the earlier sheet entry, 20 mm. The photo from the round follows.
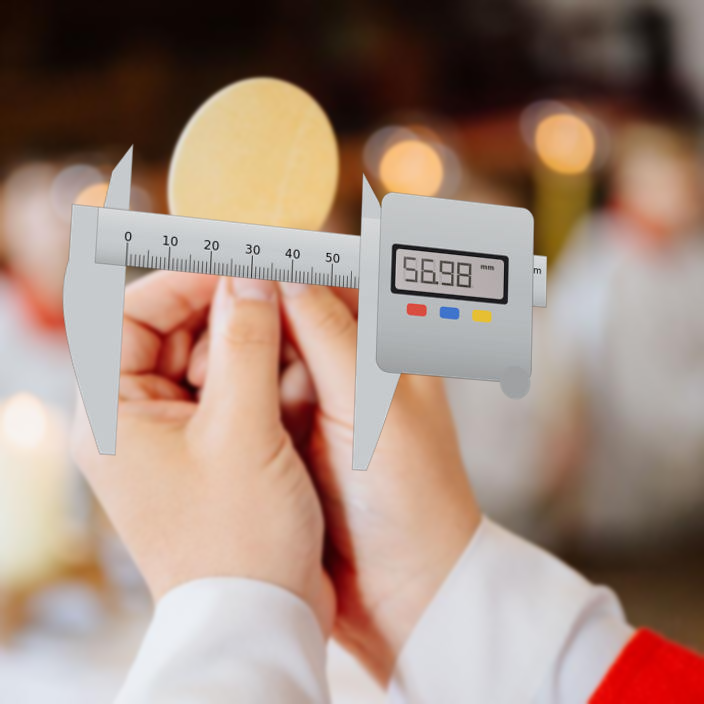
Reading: 56.98 mm
